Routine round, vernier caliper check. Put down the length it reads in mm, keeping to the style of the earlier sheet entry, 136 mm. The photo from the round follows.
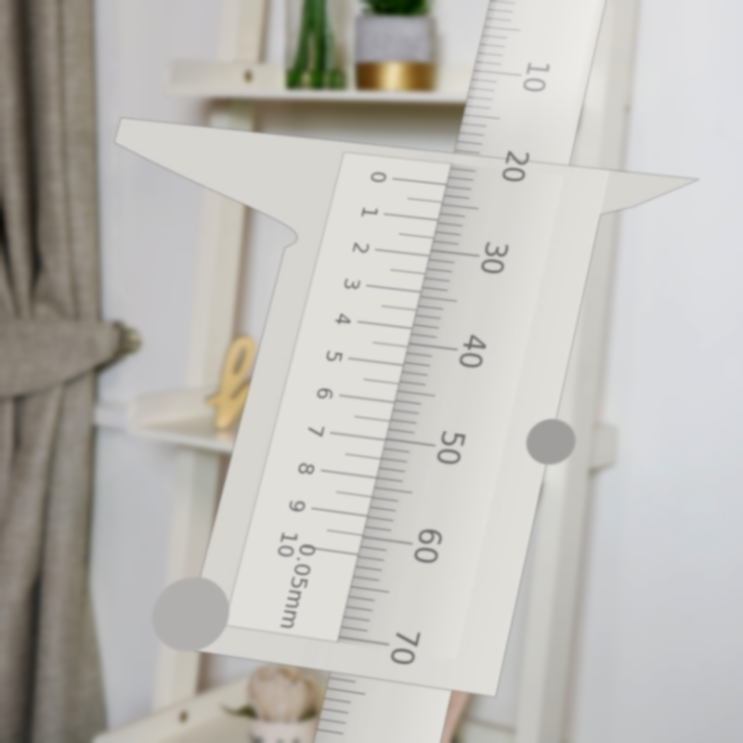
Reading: 22.8 mm
